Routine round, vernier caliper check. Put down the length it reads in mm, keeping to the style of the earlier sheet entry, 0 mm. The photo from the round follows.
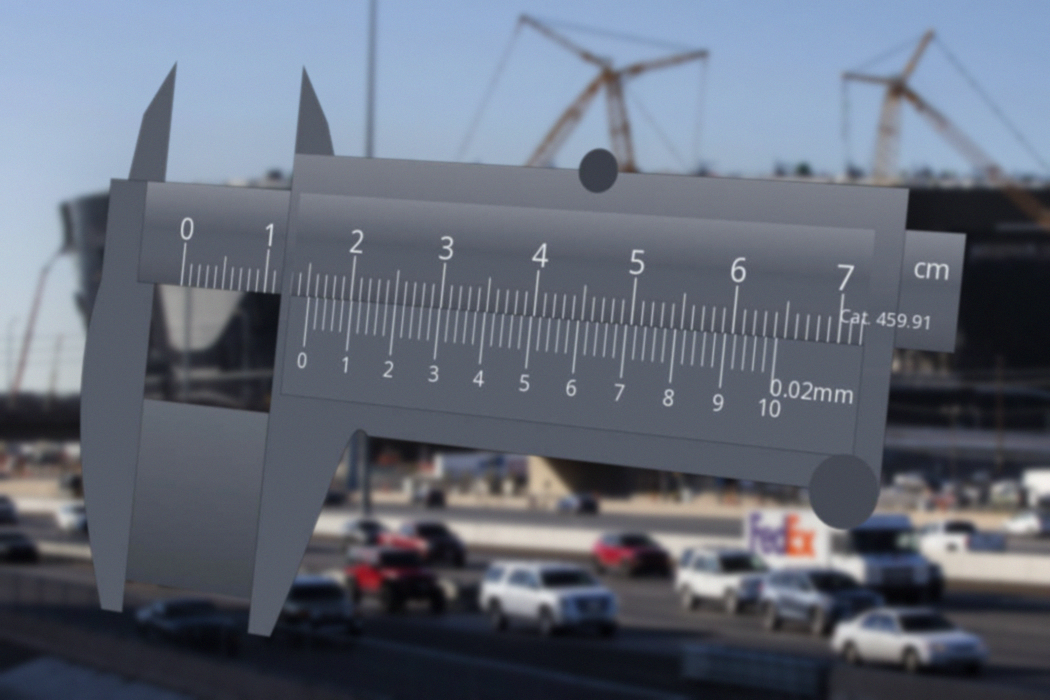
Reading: 15.2 mm
